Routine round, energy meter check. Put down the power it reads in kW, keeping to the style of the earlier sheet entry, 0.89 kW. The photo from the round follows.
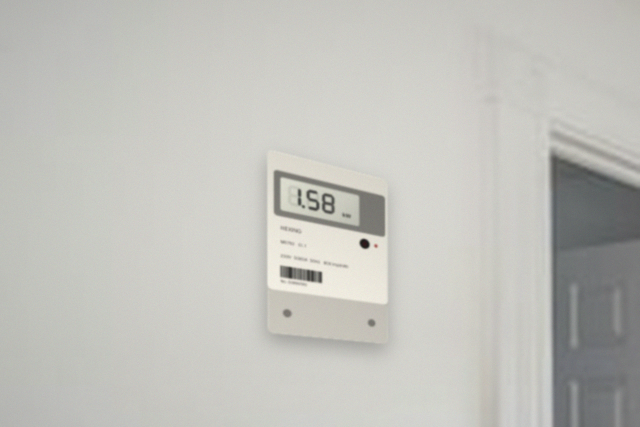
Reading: 1.58 kW
